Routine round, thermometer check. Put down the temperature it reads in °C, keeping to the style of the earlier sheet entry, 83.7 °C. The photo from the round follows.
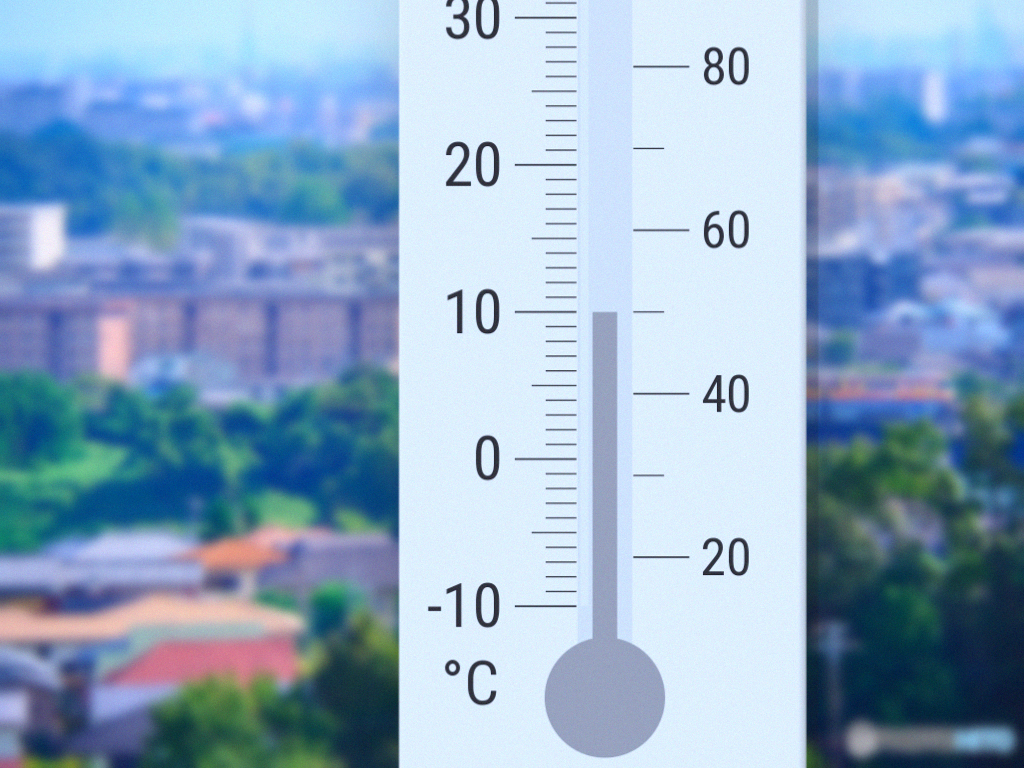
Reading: 10 °C
